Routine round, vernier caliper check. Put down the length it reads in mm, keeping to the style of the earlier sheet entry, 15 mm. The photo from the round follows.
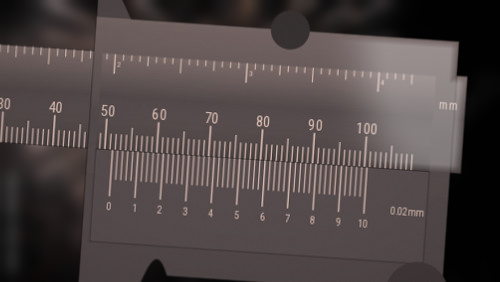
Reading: 51.5 mm
